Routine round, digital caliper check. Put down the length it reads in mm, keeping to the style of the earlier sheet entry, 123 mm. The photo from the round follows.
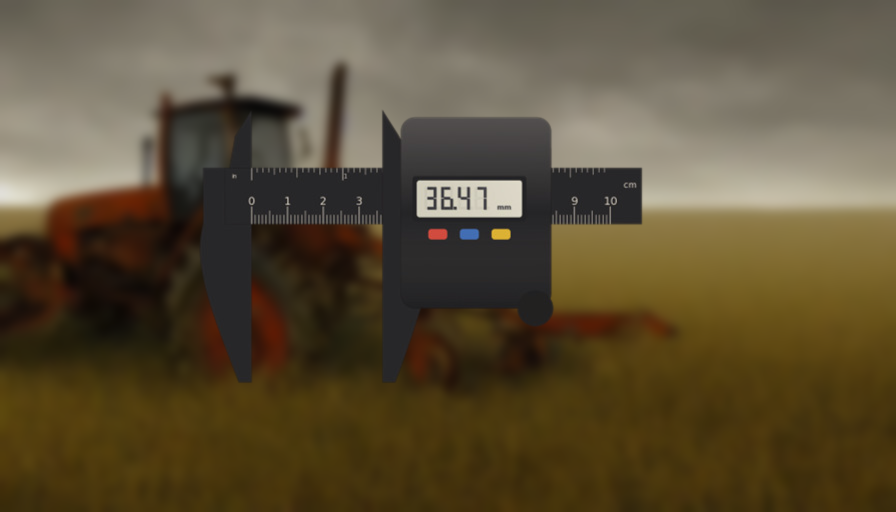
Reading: 36.47 mm
